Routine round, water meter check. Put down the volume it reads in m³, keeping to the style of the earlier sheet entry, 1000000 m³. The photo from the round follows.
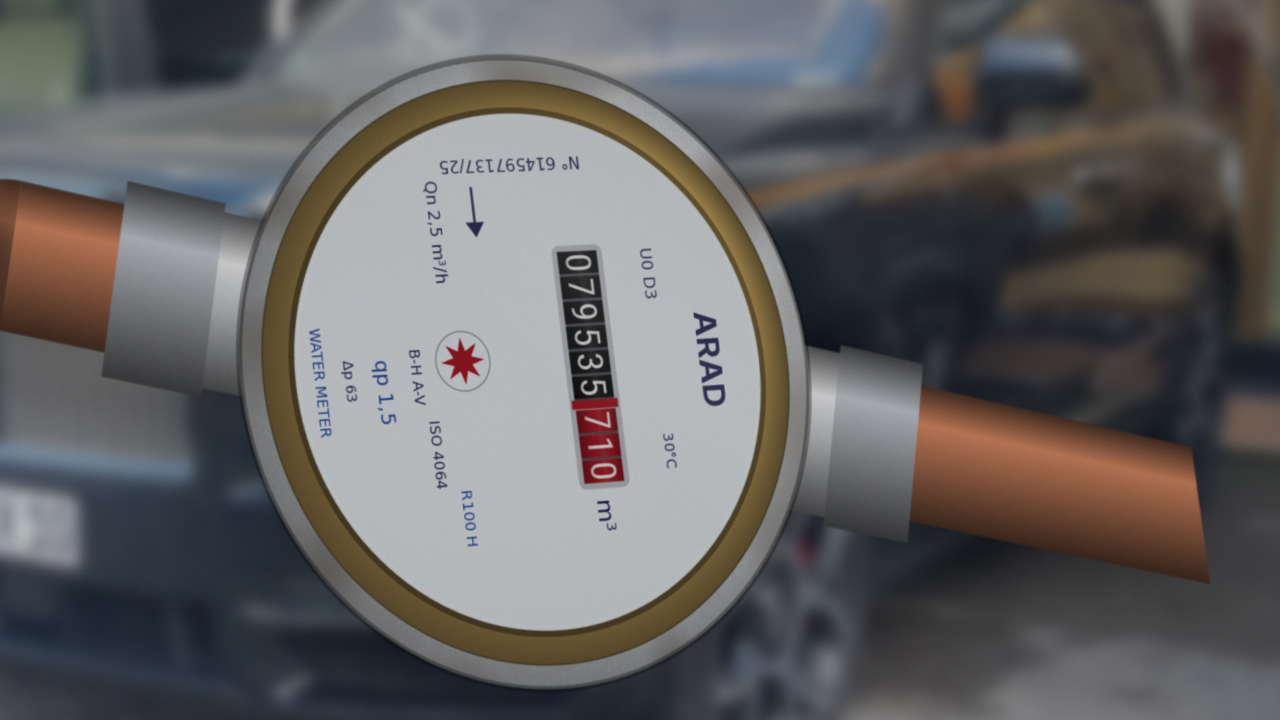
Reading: 79535.710 m³
